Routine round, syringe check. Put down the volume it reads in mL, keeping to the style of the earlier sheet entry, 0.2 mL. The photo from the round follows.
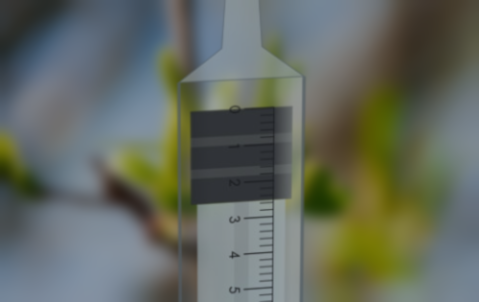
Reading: 0 mL
